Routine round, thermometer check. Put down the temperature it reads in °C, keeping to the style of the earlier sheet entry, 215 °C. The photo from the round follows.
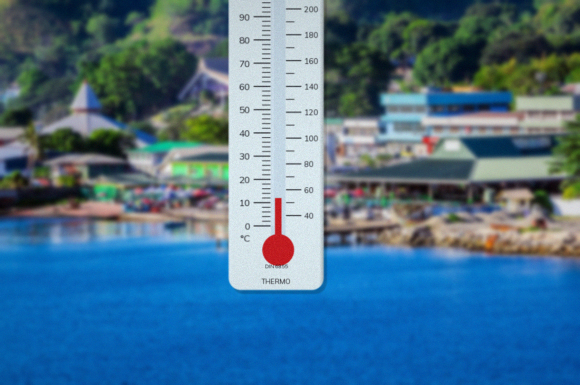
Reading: 12 °C
